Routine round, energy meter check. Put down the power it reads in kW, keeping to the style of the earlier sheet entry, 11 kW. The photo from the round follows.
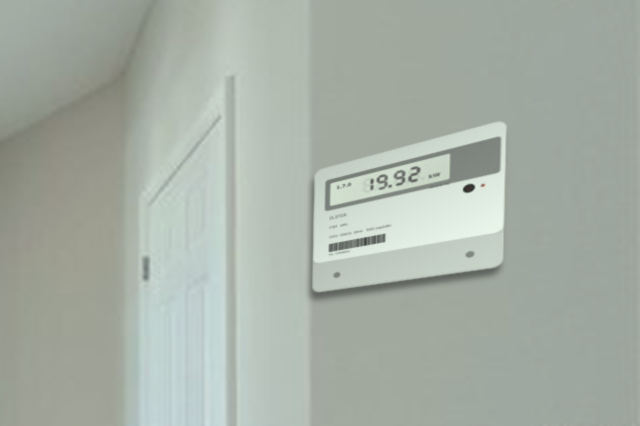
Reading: 19.92 kW
